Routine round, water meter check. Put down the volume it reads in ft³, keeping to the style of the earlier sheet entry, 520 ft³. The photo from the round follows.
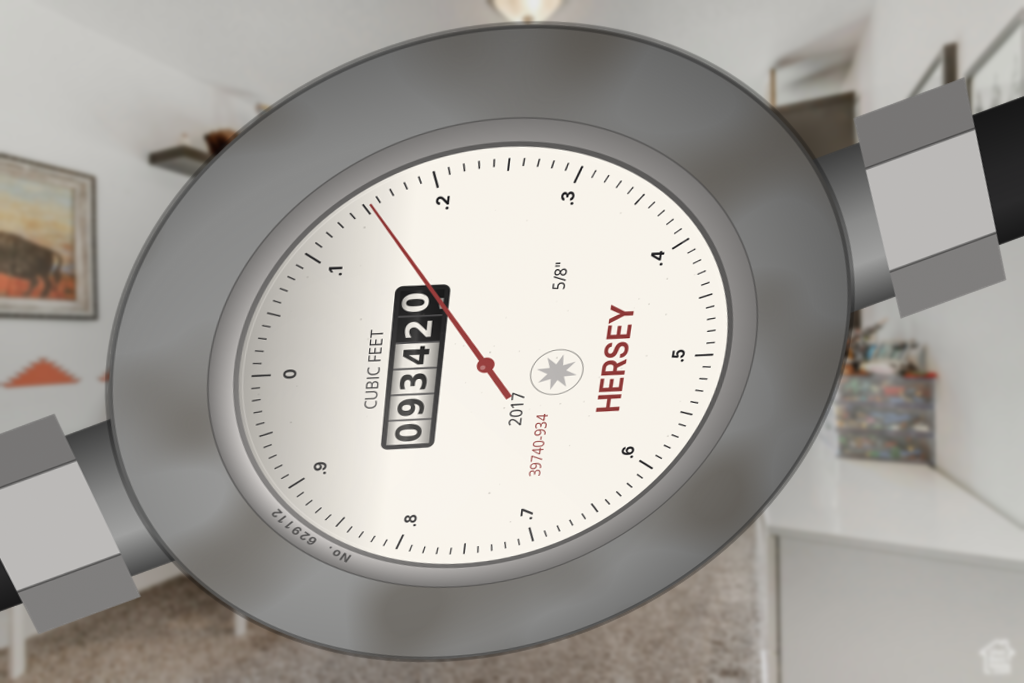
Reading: 93420.15 ft³
